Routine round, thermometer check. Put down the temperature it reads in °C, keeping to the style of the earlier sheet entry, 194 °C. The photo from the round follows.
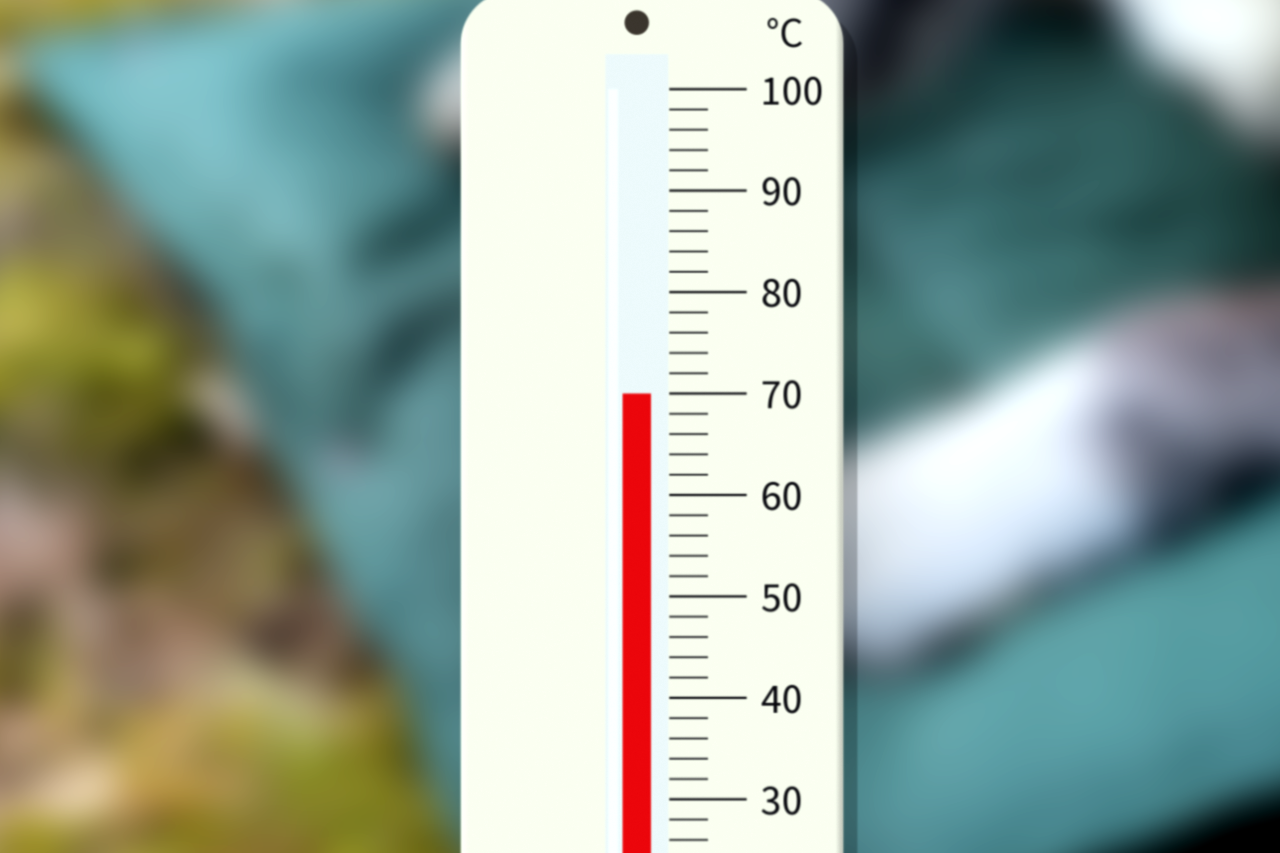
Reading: 70 °C
